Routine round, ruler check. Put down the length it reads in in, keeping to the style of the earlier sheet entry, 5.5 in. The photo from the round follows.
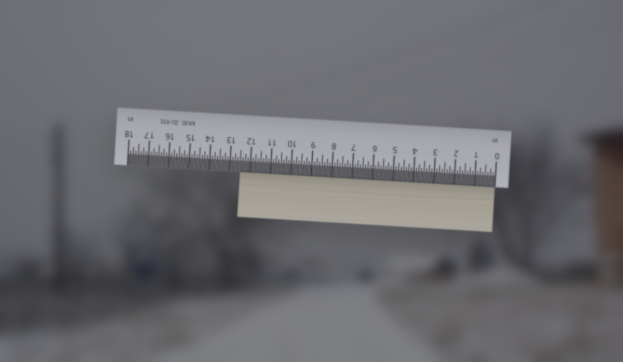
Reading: 12.5 in
